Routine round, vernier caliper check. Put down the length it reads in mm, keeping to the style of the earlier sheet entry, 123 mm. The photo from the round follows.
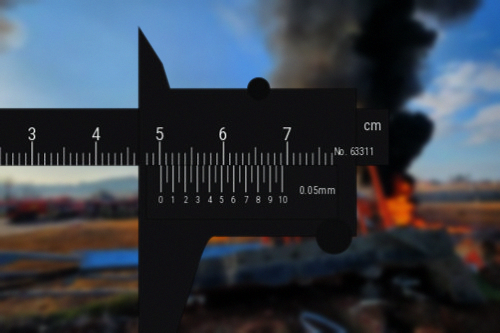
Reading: 50.2 mm
